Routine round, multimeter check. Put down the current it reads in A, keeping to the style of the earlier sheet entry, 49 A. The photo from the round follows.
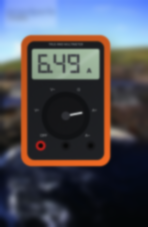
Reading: 6.49 A
